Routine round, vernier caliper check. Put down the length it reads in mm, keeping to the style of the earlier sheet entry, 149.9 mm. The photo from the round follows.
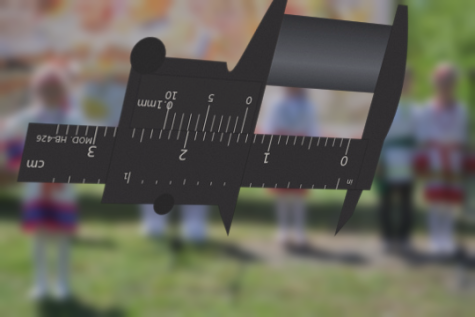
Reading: 13.8 mm
